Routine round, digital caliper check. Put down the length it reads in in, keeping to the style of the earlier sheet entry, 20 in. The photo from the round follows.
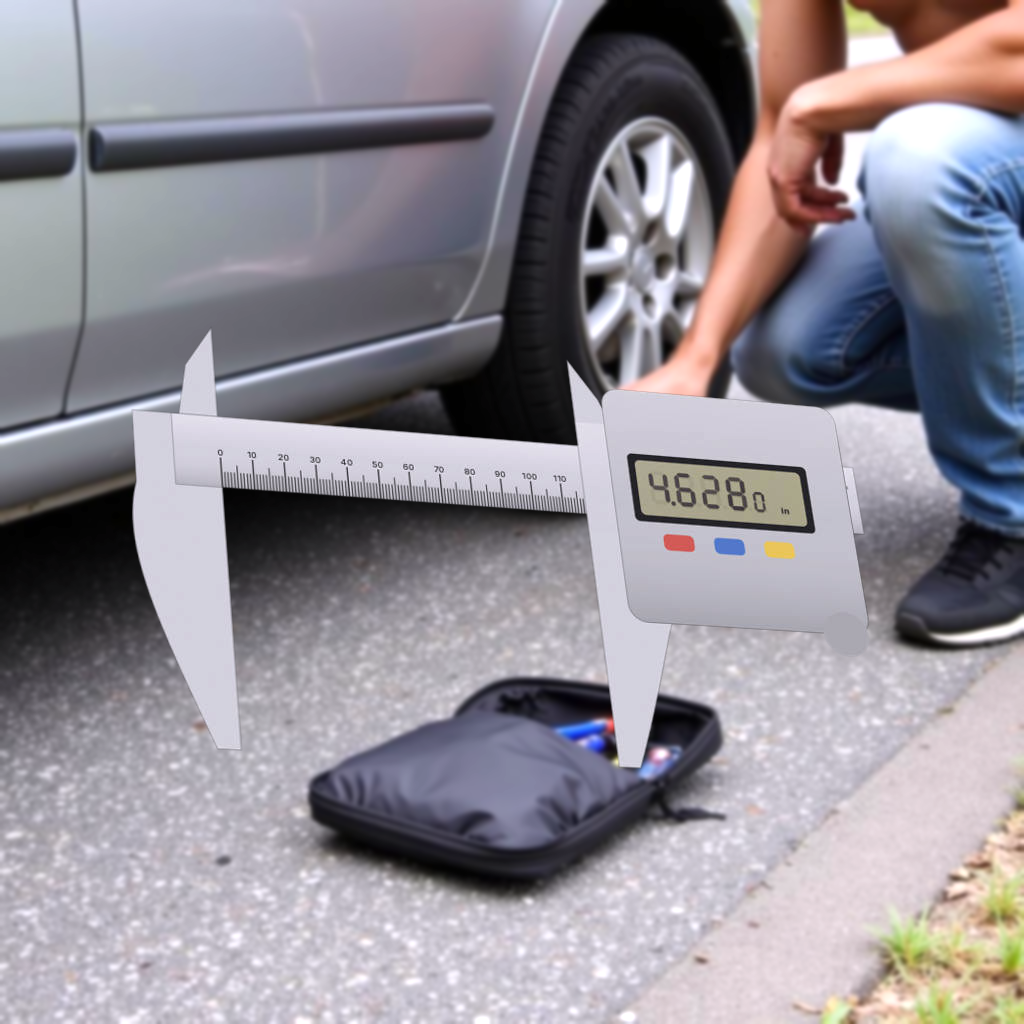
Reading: 4.6280 in
